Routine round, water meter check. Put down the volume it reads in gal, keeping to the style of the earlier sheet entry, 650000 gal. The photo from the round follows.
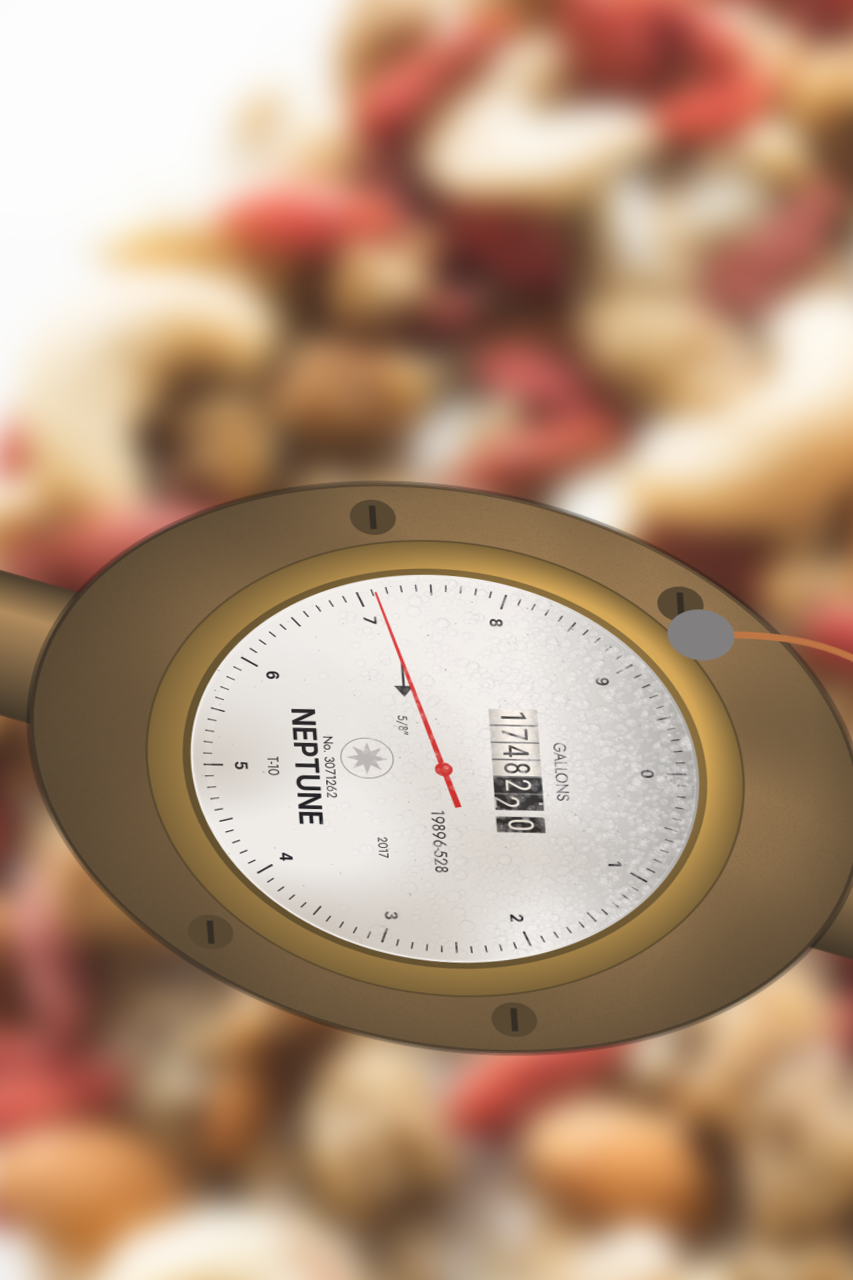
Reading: 1748217.1 gal
